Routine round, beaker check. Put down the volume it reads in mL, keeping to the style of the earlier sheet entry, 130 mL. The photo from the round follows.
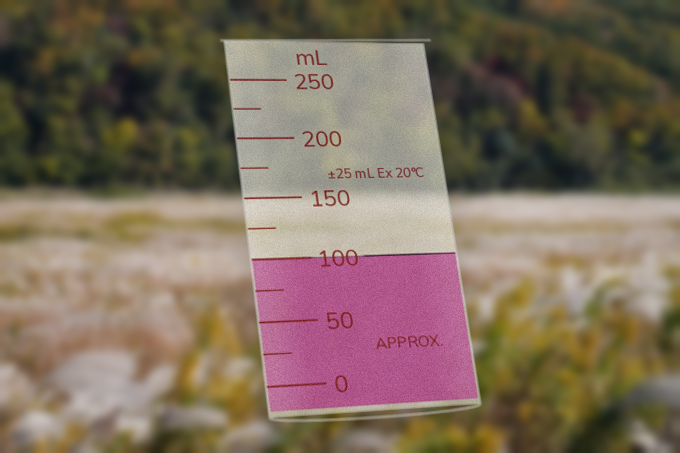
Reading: 100 mL
